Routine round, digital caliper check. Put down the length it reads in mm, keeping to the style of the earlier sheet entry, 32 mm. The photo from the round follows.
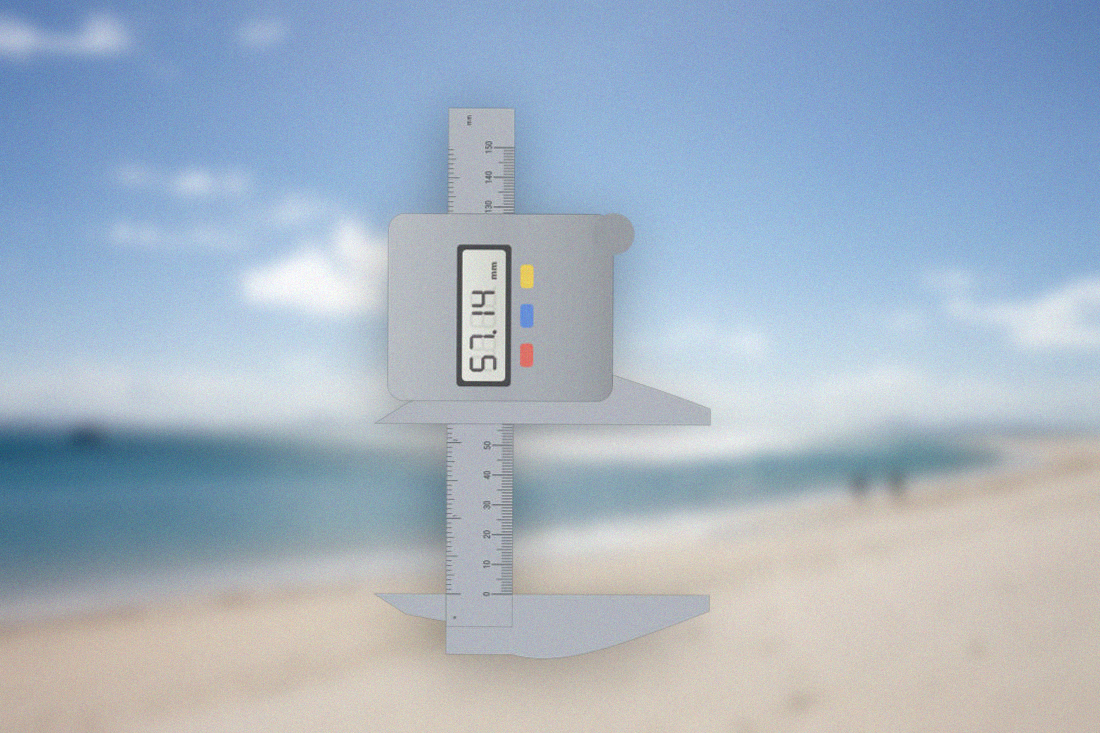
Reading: 57.14 mm
